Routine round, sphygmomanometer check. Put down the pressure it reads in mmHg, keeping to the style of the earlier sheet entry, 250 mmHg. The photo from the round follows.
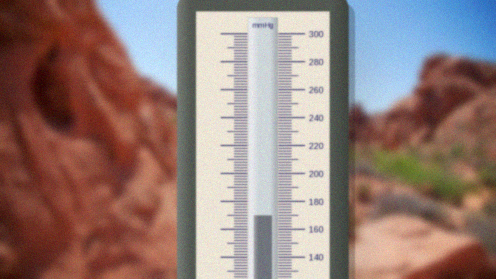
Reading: 170 mmHg
